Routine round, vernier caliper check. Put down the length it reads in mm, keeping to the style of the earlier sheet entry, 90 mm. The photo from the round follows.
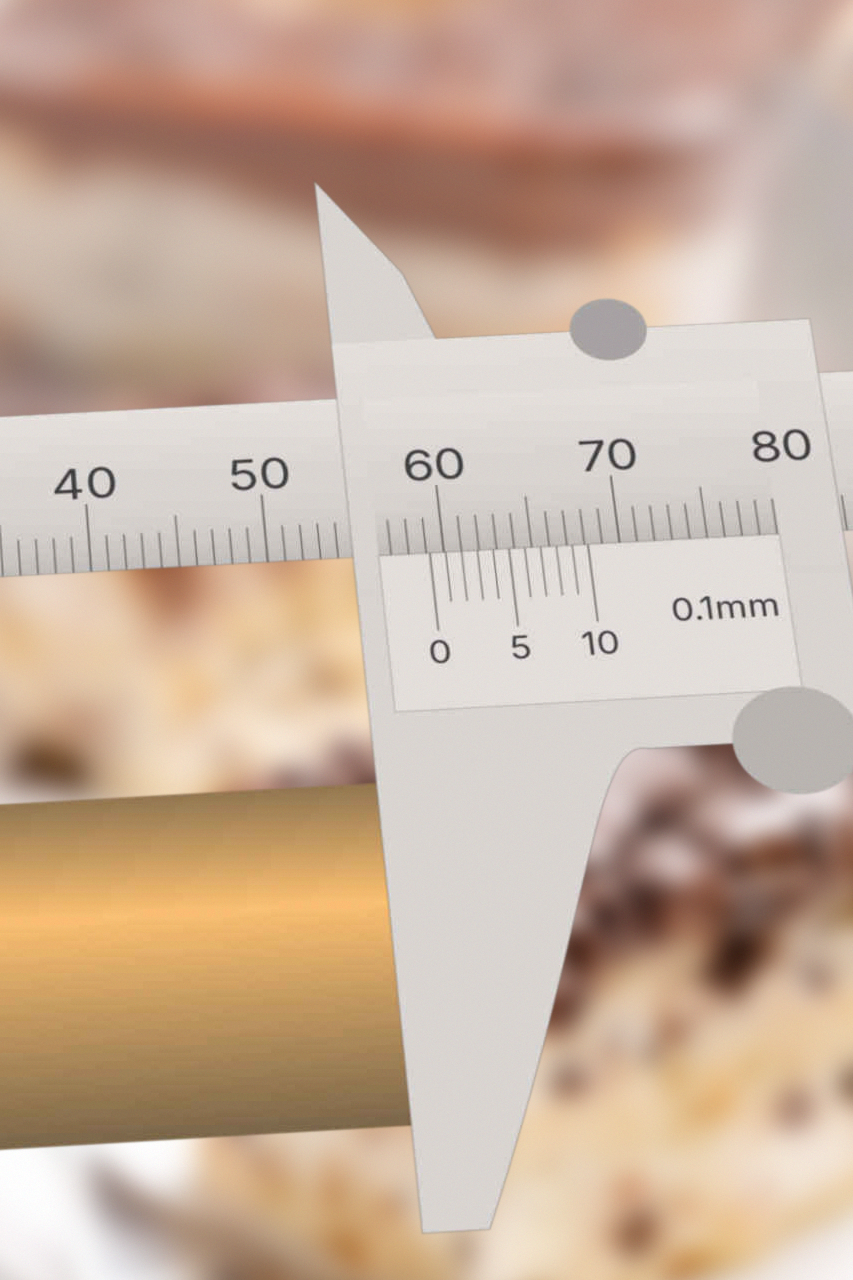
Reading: 59.2 mm
